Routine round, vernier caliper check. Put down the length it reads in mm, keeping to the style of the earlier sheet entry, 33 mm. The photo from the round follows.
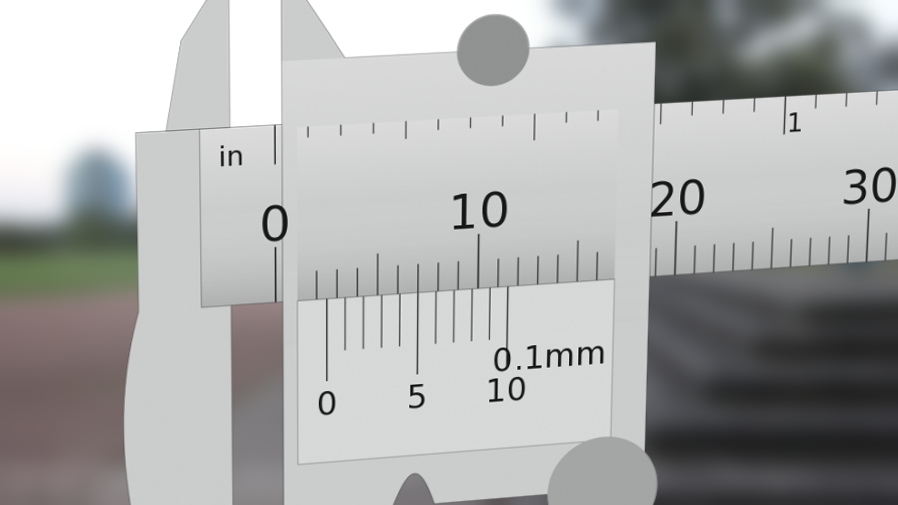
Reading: 2.5 mm
